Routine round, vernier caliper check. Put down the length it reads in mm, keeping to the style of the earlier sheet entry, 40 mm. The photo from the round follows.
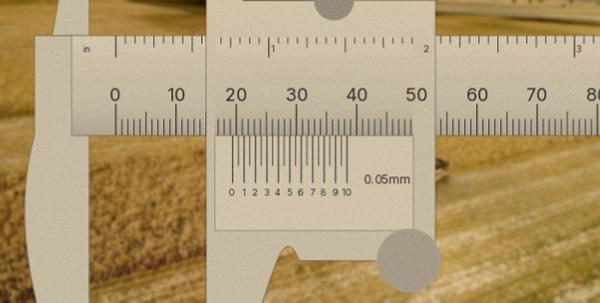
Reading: 19.4 mm
